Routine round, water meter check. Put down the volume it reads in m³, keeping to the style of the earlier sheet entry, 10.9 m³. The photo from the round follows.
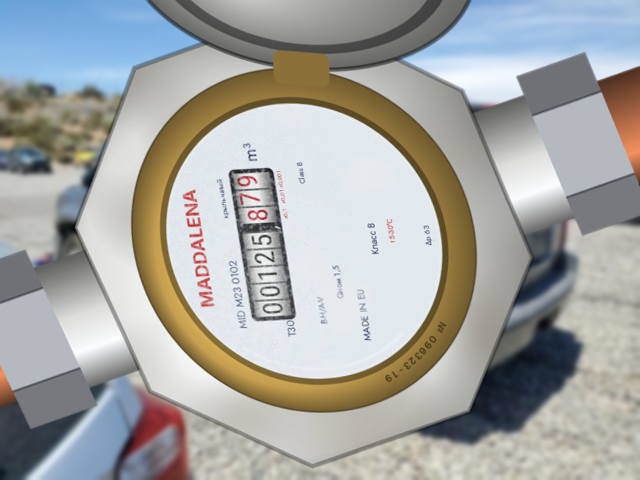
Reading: 125.879 m³
